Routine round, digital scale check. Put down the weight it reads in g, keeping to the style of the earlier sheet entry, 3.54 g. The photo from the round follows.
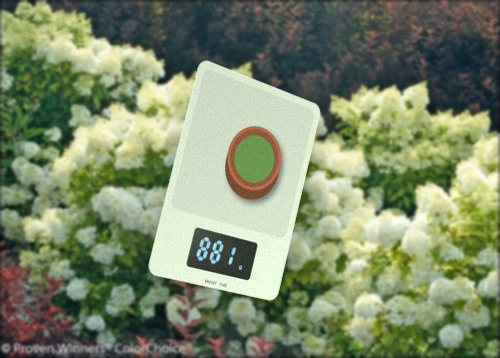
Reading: 881 g
